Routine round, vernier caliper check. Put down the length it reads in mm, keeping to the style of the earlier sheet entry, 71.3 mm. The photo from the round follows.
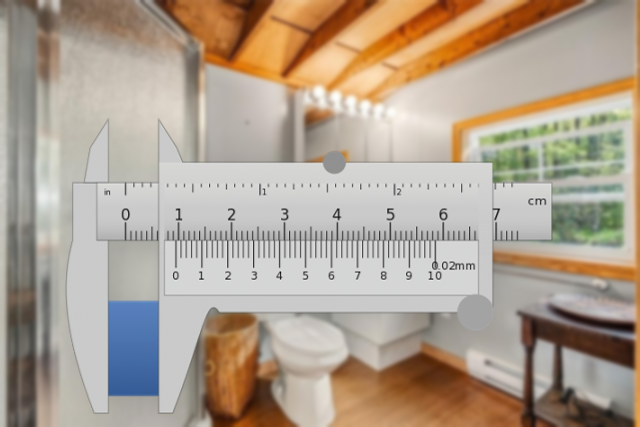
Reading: 9.5 mm
